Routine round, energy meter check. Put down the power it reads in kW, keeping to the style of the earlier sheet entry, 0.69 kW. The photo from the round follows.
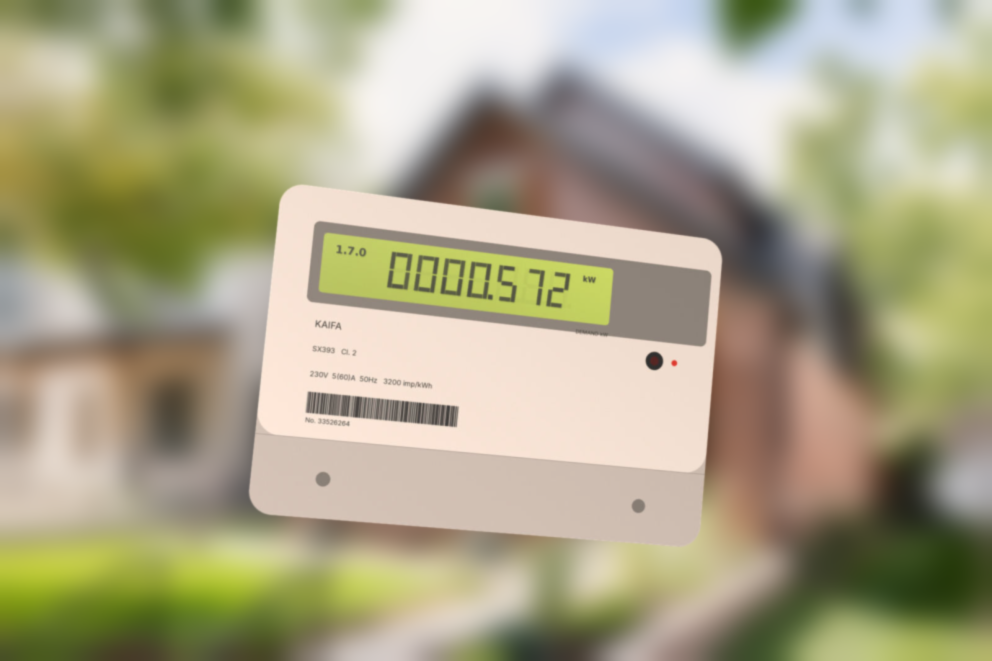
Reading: 0.572 kW
